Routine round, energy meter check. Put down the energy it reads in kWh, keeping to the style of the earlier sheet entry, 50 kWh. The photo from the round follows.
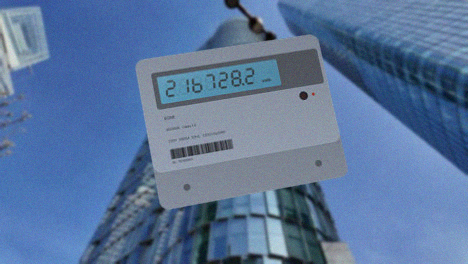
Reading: 216728.2 kWh
